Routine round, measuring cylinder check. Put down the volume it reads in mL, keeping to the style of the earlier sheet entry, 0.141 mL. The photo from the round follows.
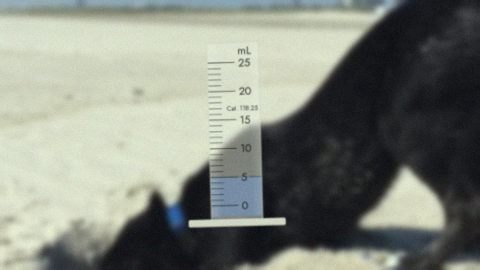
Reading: 5 mL
